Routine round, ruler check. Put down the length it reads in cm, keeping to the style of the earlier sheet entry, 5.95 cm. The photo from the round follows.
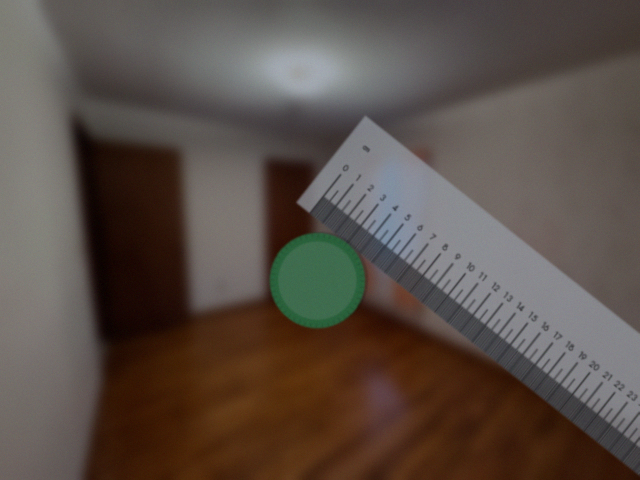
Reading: 6 cm
